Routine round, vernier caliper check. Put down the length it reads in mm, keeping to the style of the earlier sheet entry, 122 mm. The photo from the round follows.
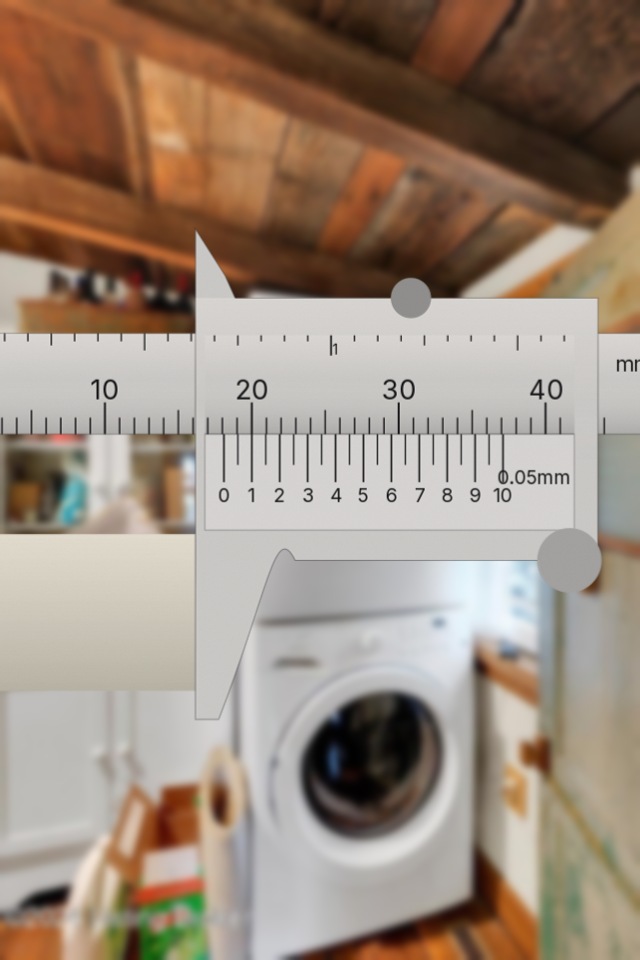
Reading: 18.1 mm
